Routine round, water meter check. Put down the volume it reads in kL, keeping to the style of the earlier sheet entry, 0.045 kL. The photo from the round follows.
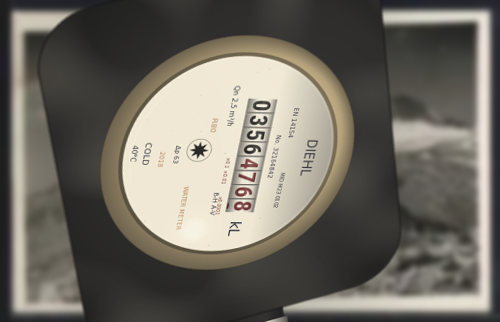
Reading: 356.4768 kL
